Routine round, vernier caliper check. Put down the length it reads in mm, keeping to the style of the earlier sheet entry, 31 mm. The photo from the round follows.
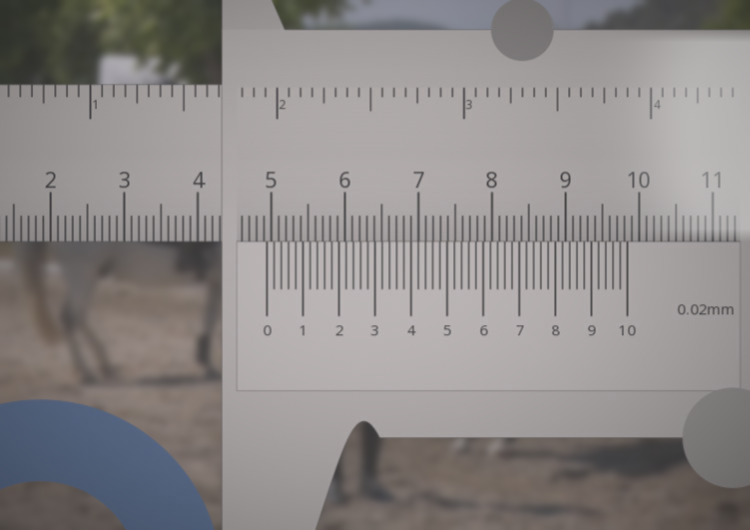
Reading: 49.4 mm
